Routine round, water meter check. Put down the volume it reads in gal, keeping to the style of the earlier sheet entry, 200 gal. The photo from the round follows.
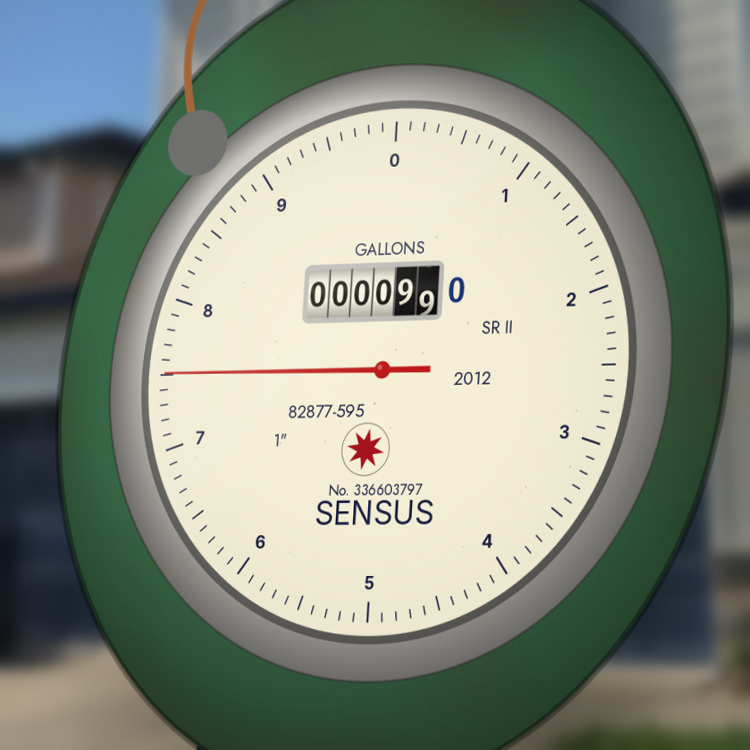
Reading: 987.5 gal
